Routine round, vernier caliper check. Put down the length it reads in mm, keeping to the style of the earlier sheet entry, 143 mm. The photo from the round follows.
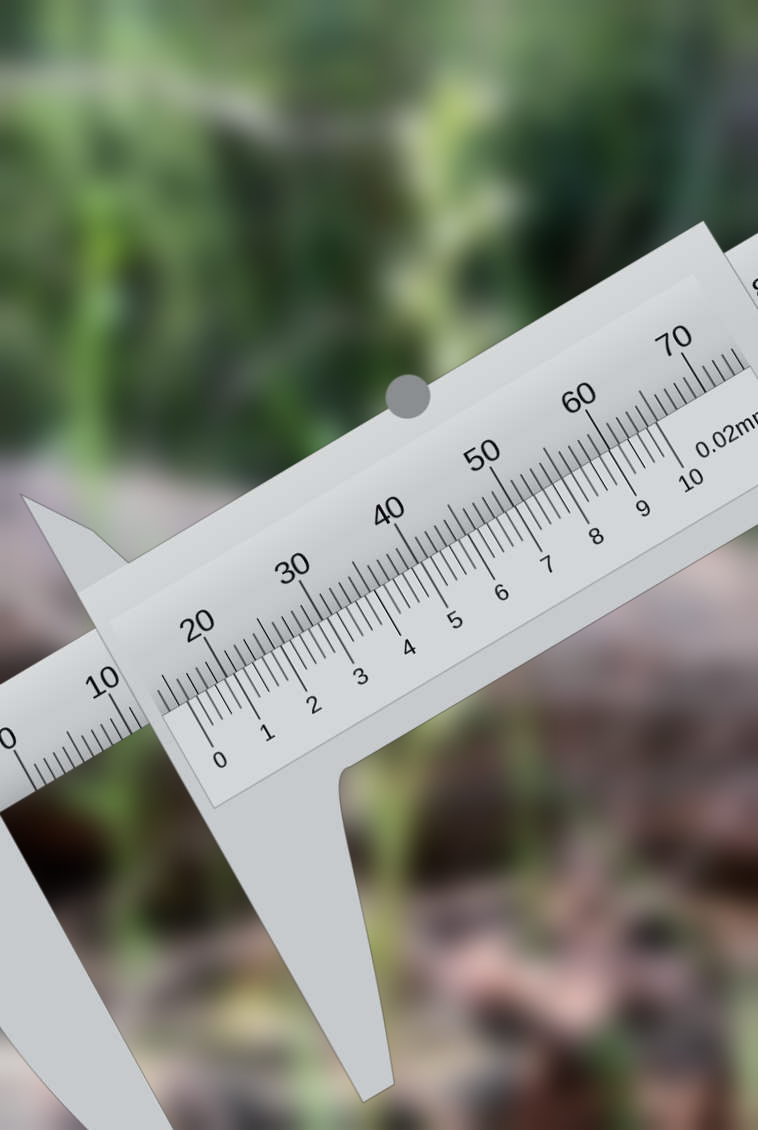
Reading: 15.8 mm
